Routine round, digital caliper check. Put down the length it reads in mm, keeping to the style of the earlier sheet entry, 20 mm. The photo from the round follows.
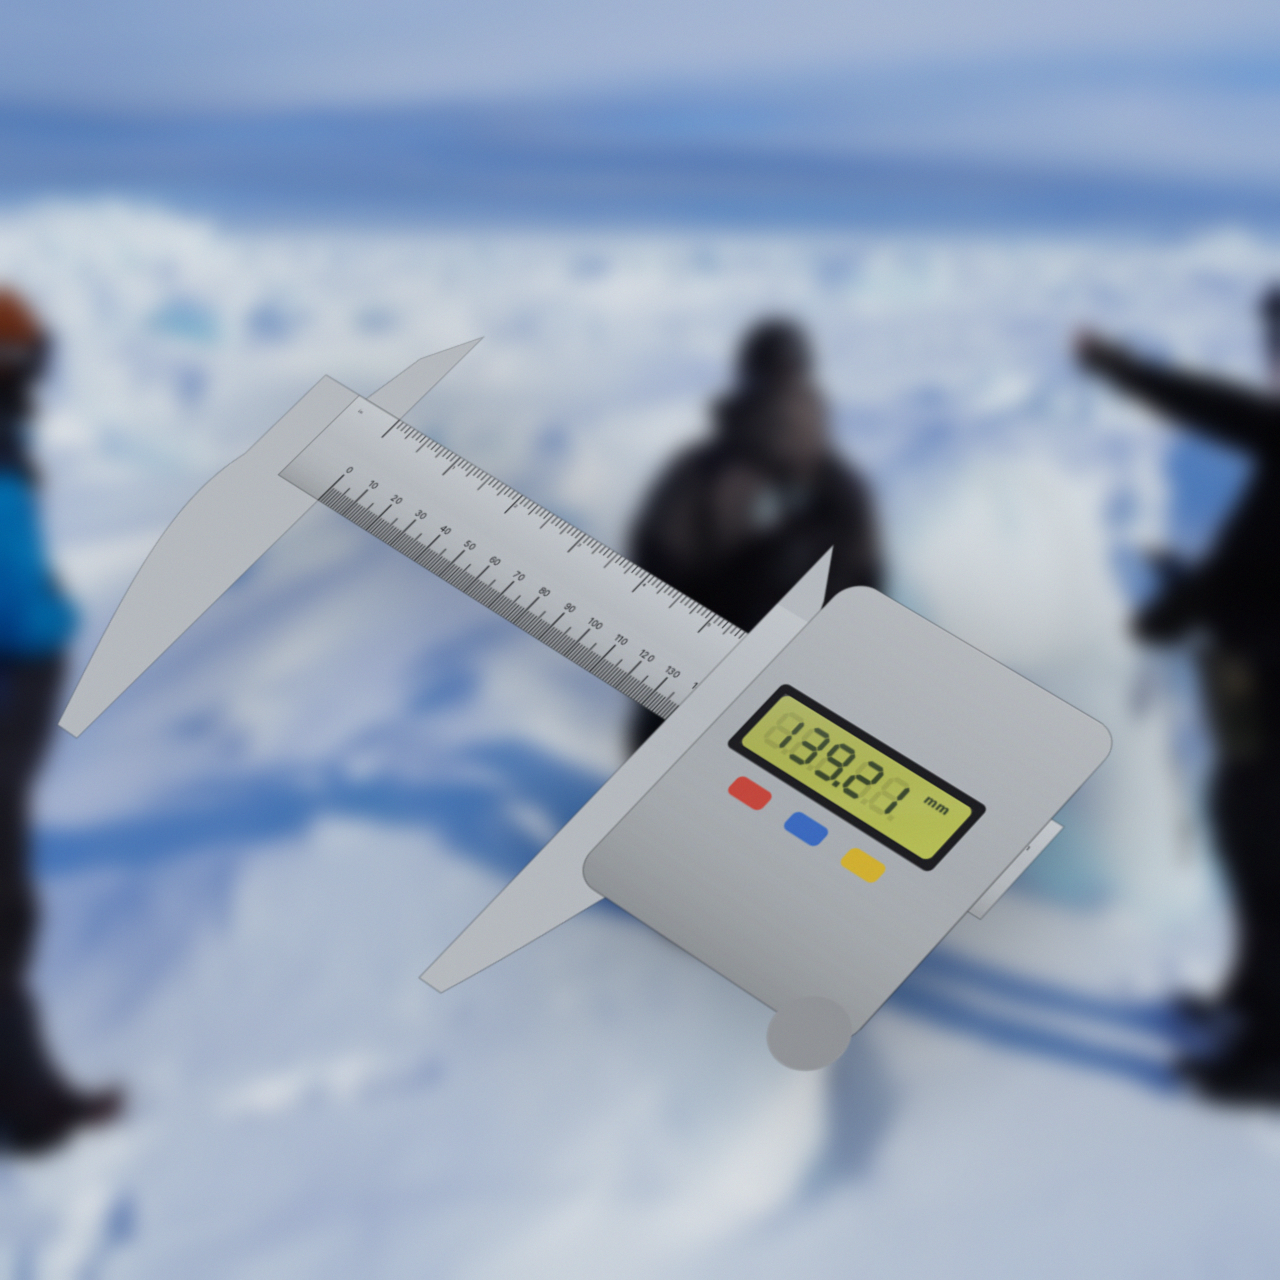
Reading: 139.21 mm
